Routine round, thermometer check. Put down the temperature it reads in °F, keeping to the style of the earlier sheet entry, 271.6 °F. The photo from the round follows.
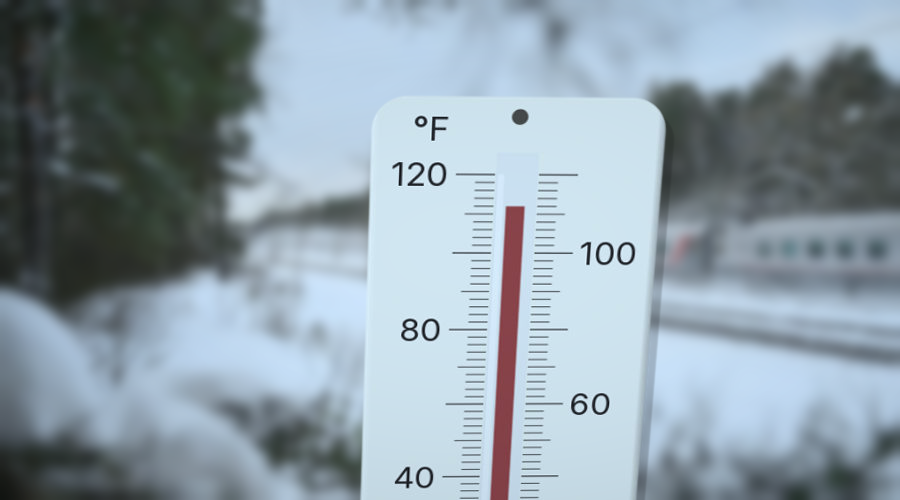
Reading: 112 °F
